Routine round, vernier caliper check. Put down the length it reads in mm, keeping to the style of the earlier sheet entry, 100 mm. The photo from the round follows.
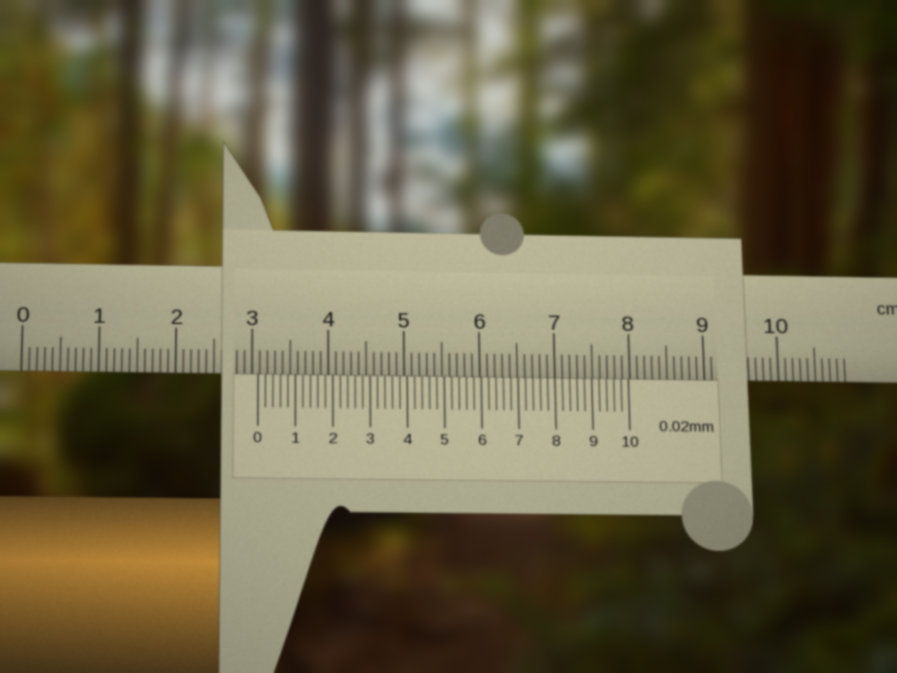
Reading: 30.8 mm
